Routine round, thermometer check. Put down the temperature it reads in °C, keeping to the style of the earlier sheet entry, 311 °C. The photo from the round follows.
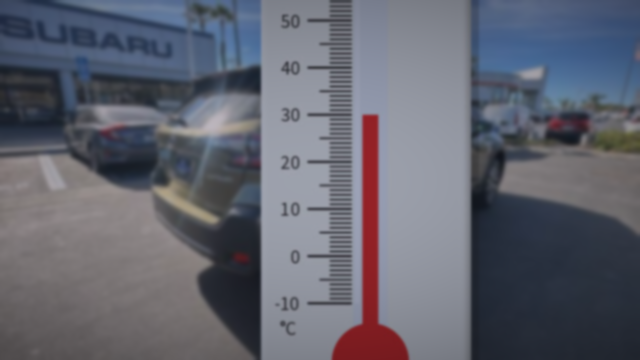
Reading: 30 °C
